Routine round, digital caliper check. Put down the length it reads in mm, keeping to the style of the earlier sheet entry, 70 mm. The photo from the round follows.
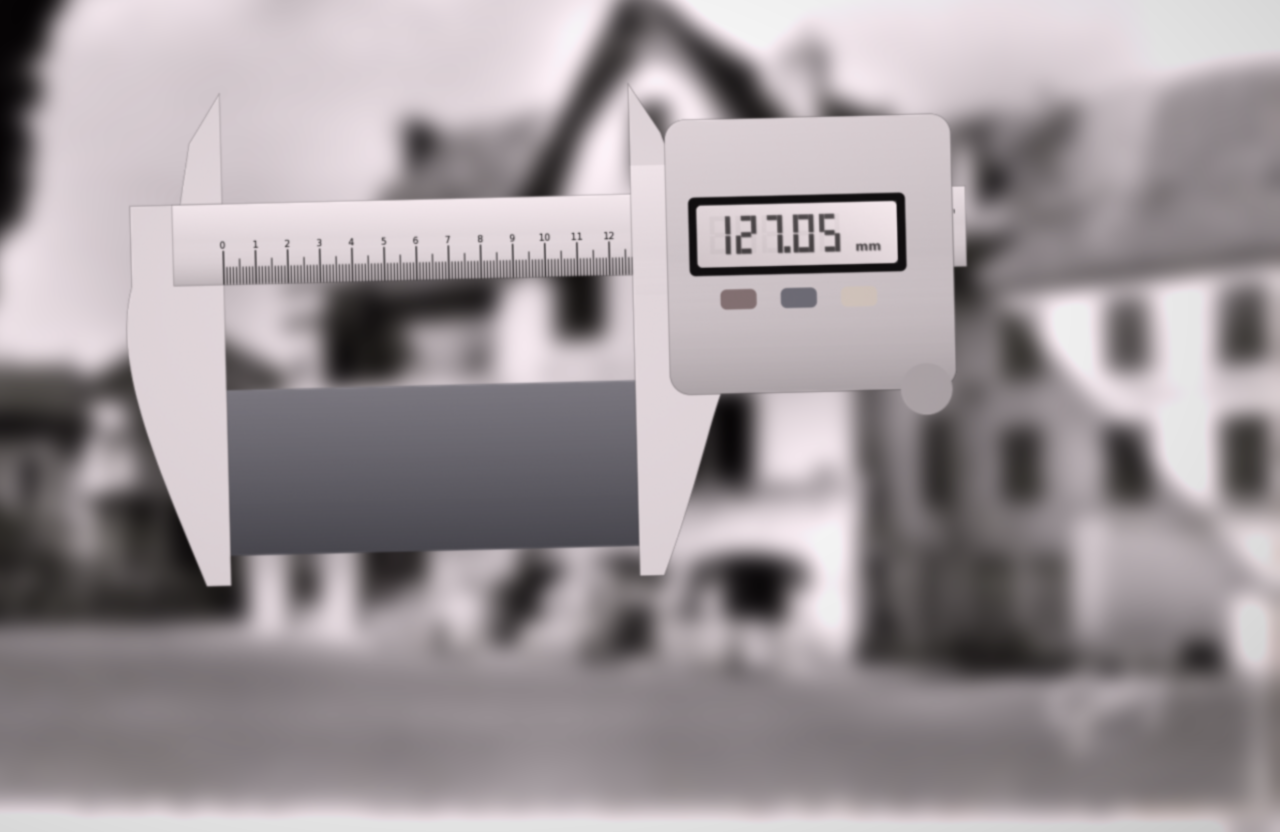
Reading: 127.05 mm
